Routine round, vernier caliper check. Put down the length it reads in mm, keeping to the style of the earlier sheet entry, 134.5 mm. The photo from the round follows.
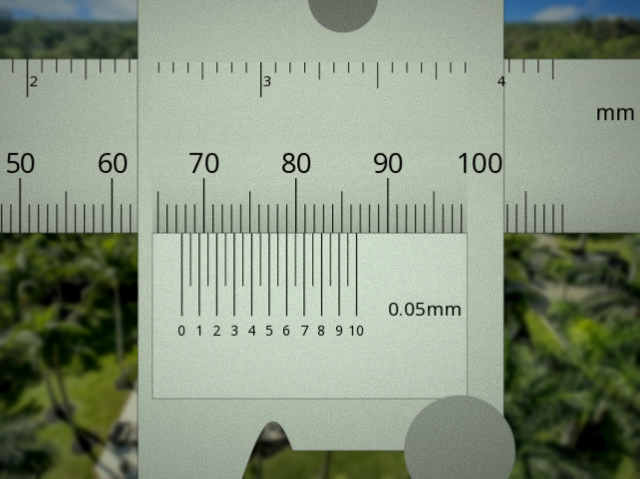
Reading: 67.6 mm
